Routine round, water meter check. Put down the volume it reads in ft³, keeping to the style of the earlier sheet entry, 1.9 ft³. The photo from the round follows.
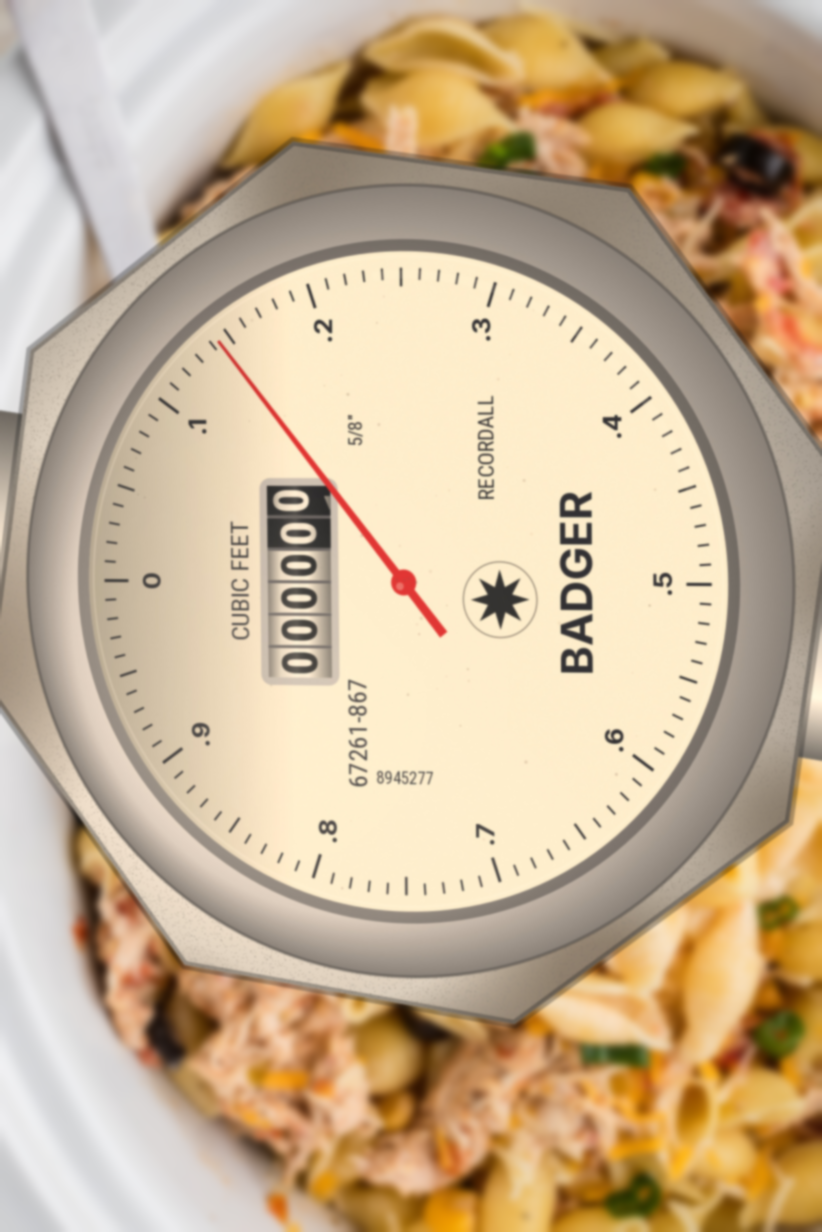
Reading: 0.14 ft³
